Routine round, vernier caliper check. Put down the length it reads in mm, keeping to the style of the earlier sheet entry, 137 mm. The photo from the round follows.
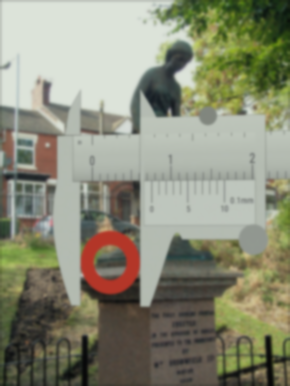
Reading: 7.6 mm
